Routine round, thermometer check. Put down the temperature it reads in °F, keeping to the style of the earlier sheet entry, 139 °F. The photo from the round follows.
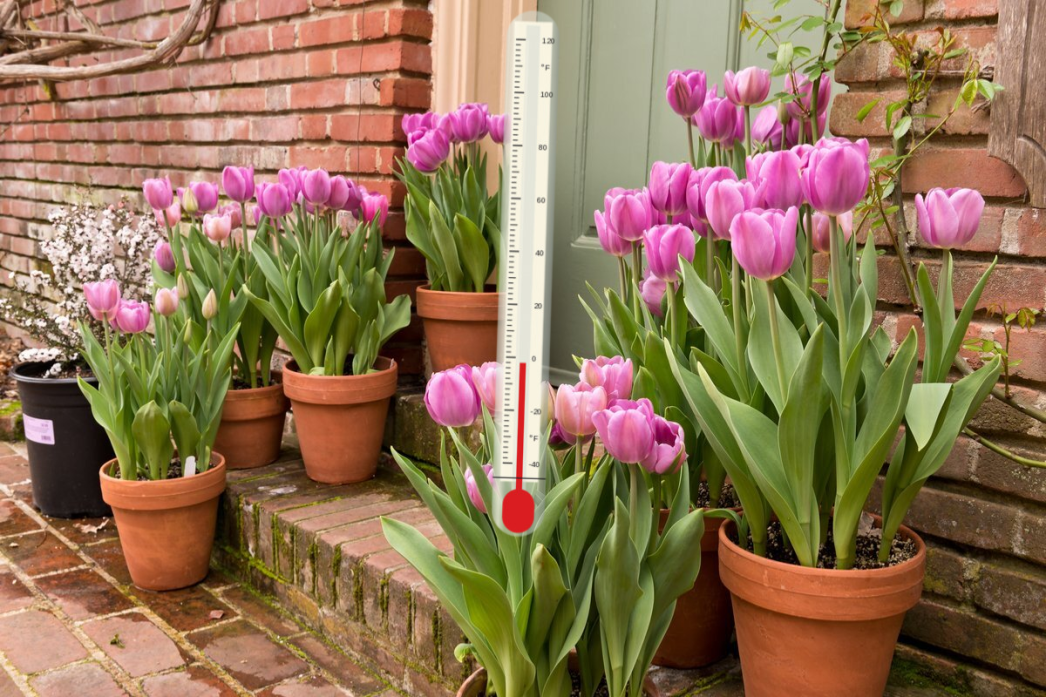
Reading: -2 °F
